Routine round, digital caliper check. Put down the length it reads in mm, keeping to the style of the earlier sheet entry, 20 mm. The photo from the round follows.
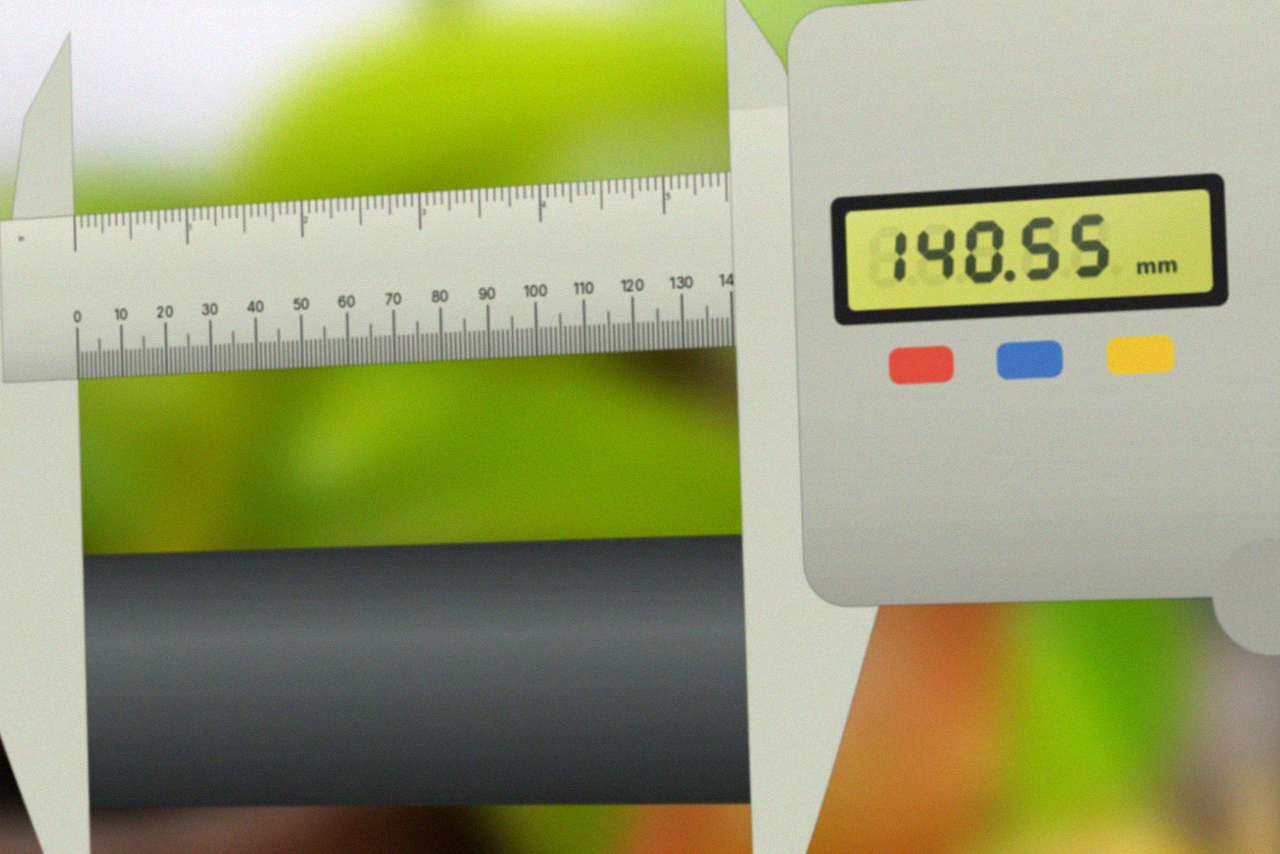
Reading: 140.55 mm
